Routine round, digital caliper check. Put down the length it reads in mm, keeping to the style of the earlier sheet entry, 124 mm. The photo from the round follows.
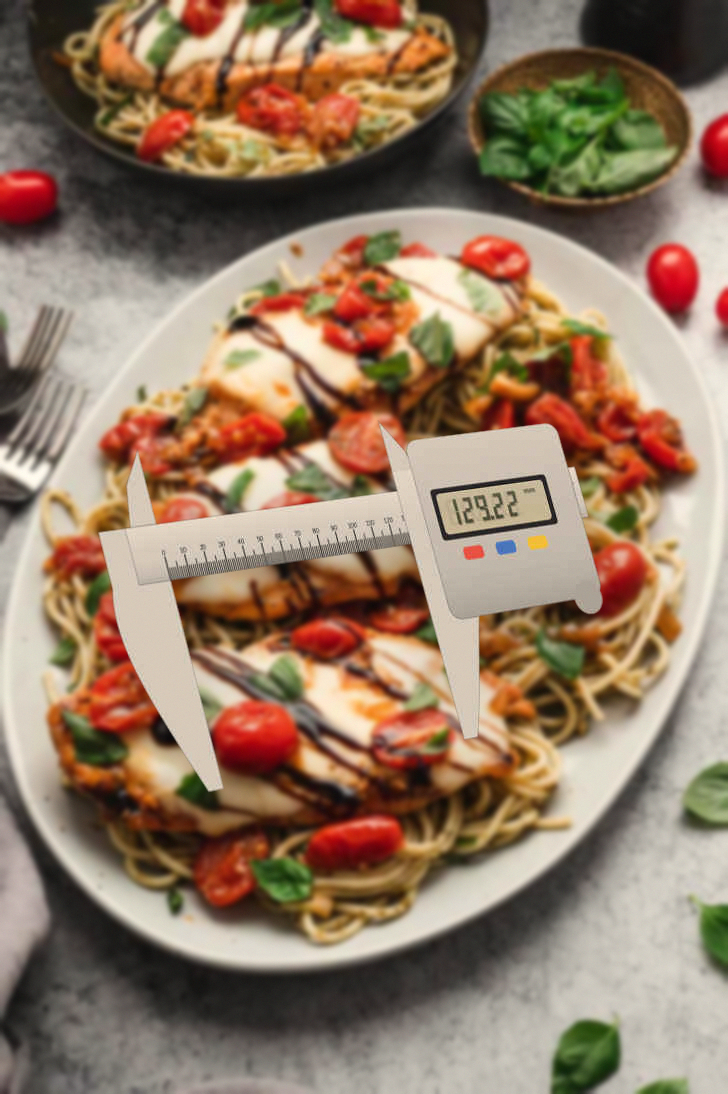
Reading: 129.22 mm
